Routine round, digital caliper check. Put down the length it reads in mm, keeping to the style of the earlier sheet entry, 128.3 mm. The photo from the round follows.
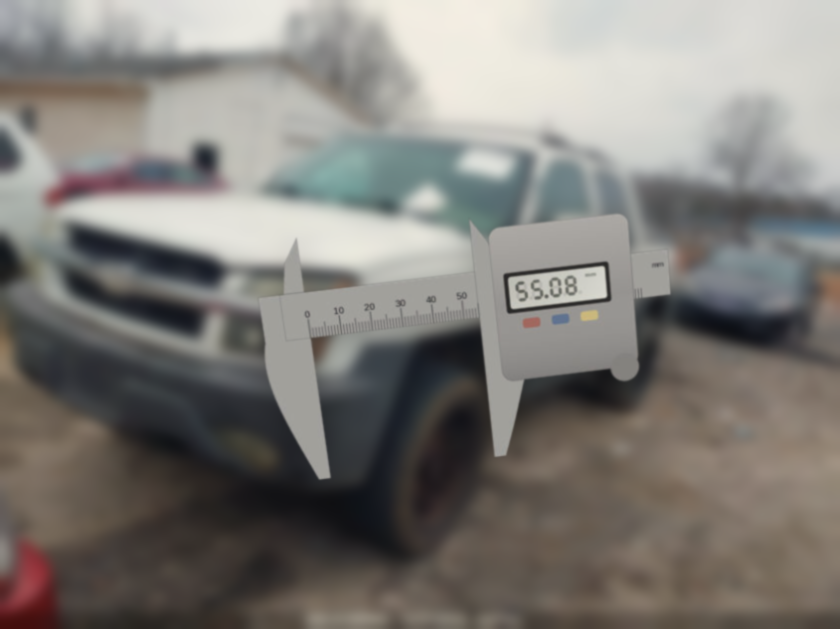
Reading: 55.08 mm
